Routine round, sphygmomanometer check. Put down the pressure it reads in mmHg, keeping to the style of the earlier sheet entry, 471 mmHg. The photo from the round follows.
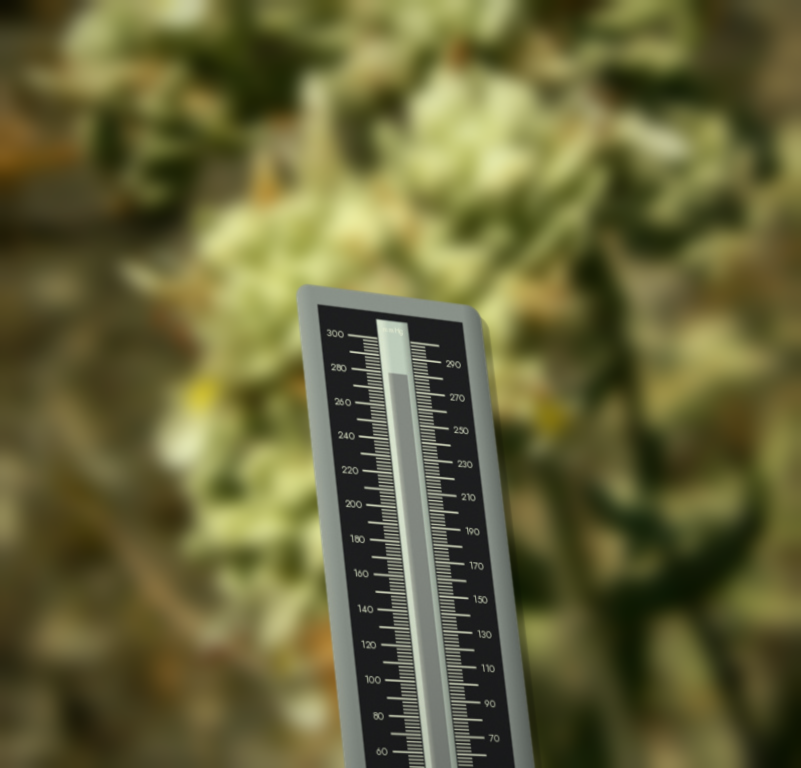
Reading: 280 mmHg
